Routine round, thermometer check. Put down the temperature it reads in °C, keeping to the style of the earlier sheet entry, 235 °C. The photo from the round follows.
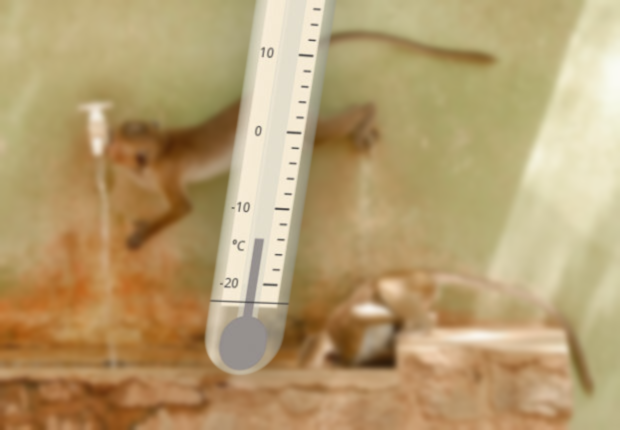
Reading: -14 °C
